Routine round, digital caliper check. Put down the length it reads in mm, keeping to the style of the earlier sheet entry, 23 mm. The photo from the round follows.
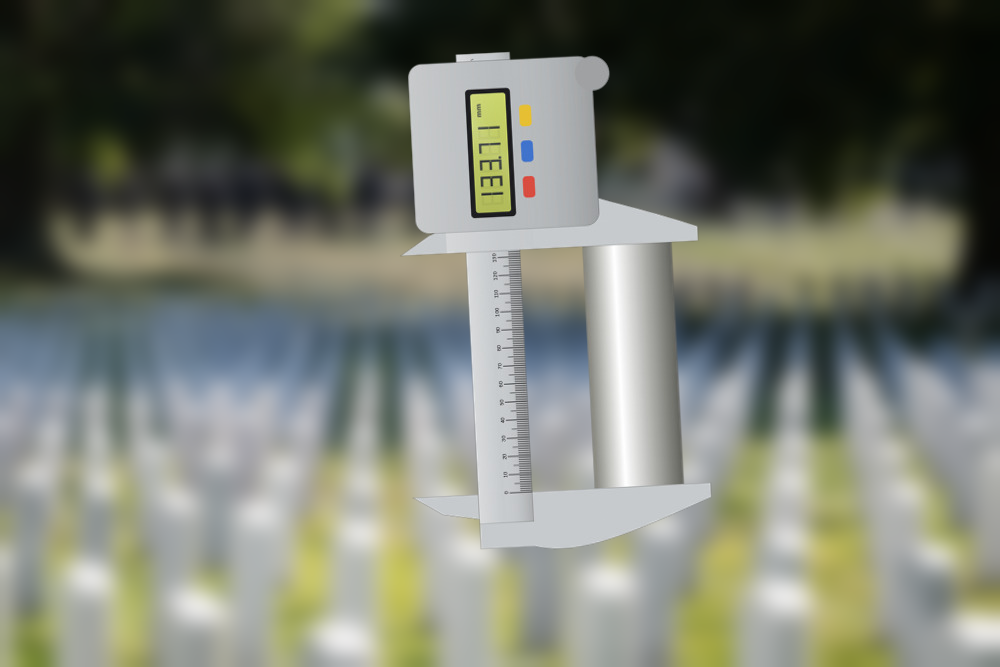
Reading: 133.71 mm
